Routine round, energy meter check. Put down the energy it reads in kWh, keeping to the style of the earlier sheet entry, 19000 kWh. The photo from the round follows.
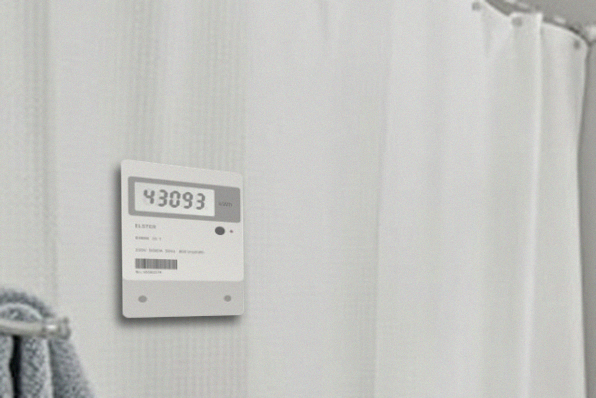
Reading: 43093 kWh
